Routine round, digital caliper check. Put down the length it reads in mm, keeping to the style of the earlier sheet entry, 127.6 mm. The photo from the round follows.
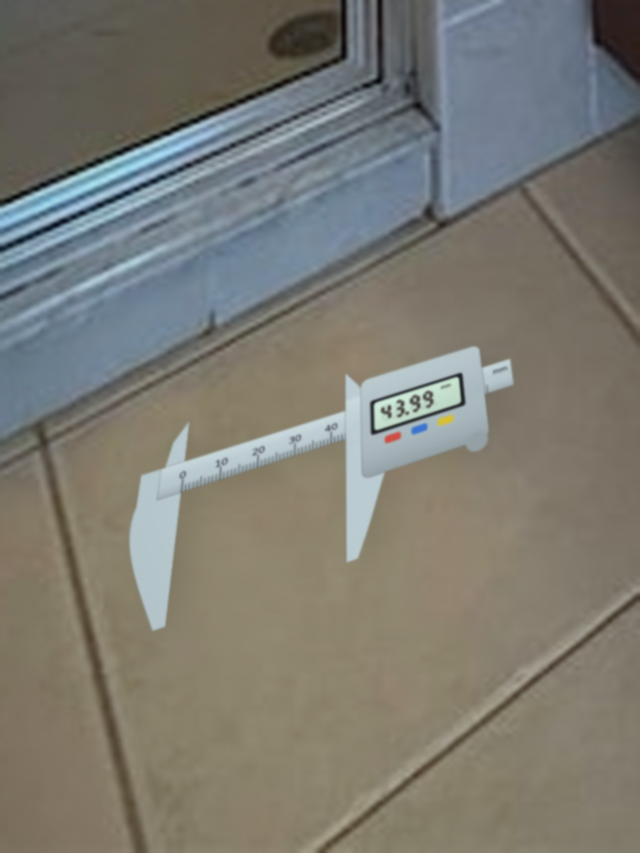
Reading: 43.99 mm
